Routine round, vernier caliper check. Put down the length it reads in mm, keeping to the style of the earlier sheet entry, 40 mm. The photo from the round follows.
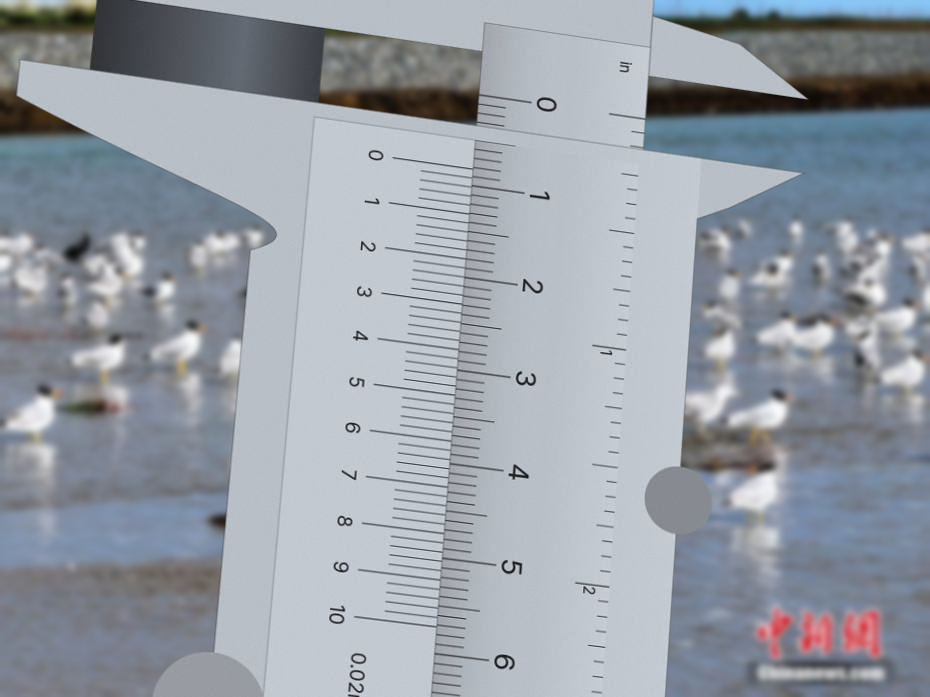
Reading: 8.2 mm
